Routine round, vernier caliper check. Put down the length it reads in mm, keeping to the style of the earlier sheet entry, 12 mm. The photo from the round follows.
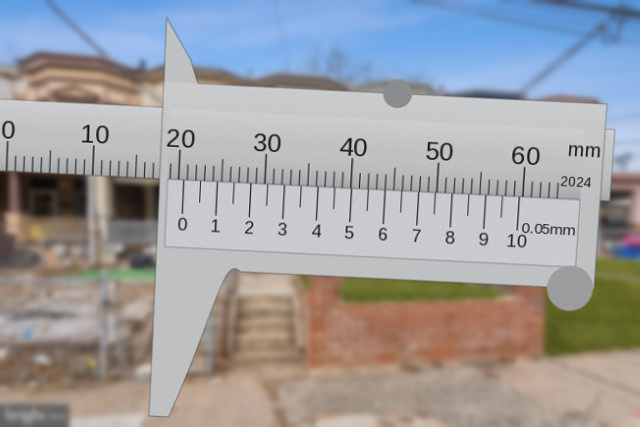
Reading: 20.6 mm
